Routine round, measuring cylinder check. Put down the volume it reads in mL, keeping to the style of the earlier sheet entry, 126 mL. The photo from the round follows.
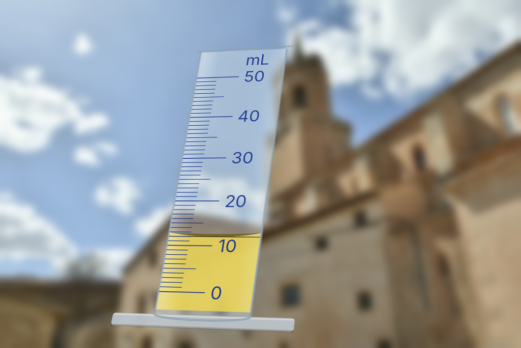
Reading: 12 mL
